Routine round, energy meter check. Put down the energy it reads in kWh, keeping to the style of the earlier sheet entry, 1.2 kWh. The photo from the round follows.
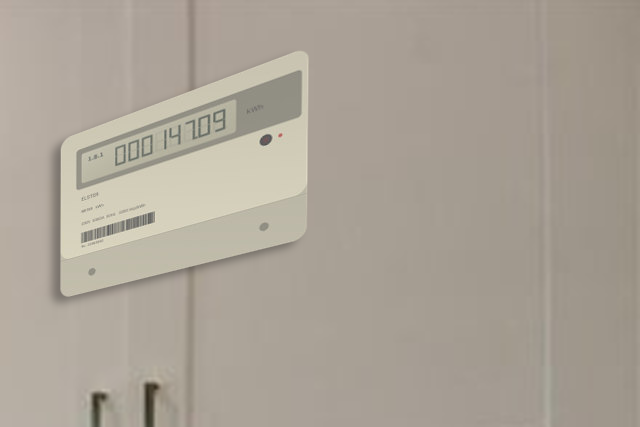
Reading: 147.09 kWh
